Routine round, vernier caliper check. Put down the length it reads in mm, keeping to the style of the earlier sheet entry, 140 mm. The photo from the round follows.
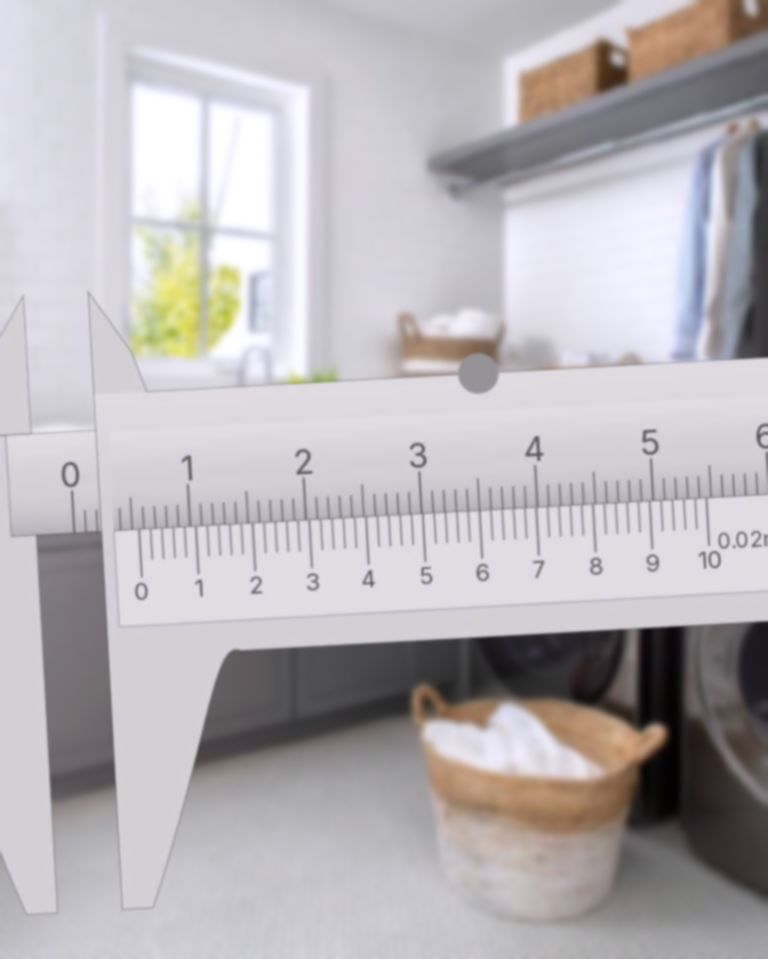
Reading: 5.6 mm
